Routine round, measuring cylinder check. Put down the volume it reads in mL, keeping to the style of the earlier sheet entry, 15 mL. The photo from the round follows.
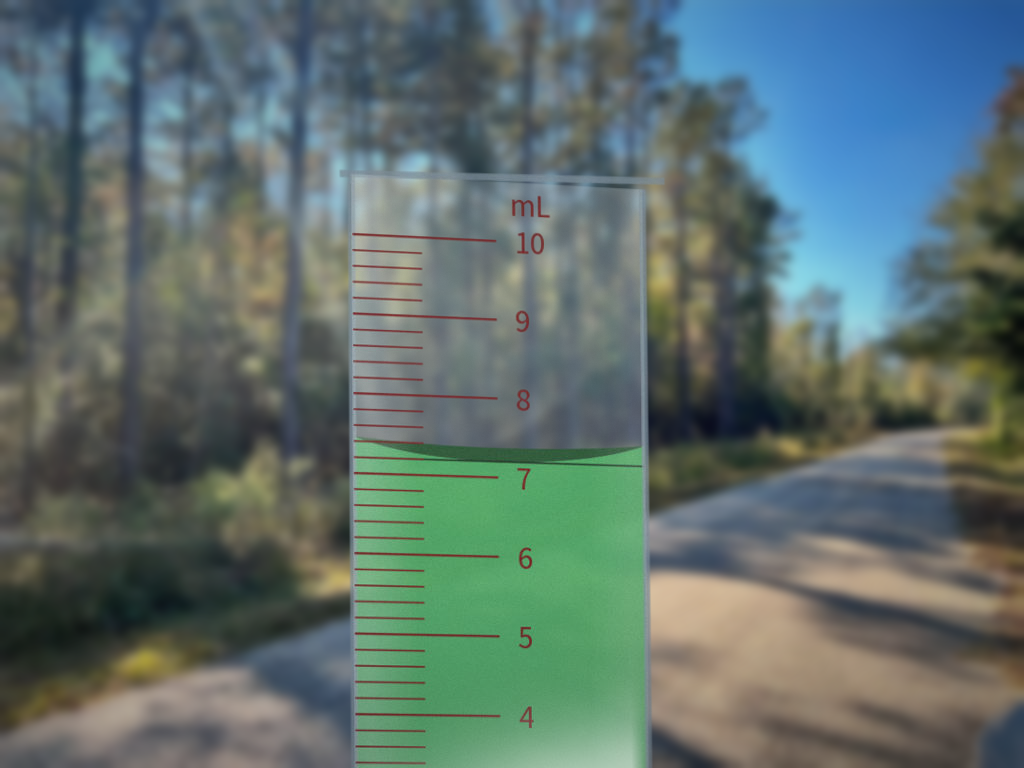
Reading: 7.2 mL
